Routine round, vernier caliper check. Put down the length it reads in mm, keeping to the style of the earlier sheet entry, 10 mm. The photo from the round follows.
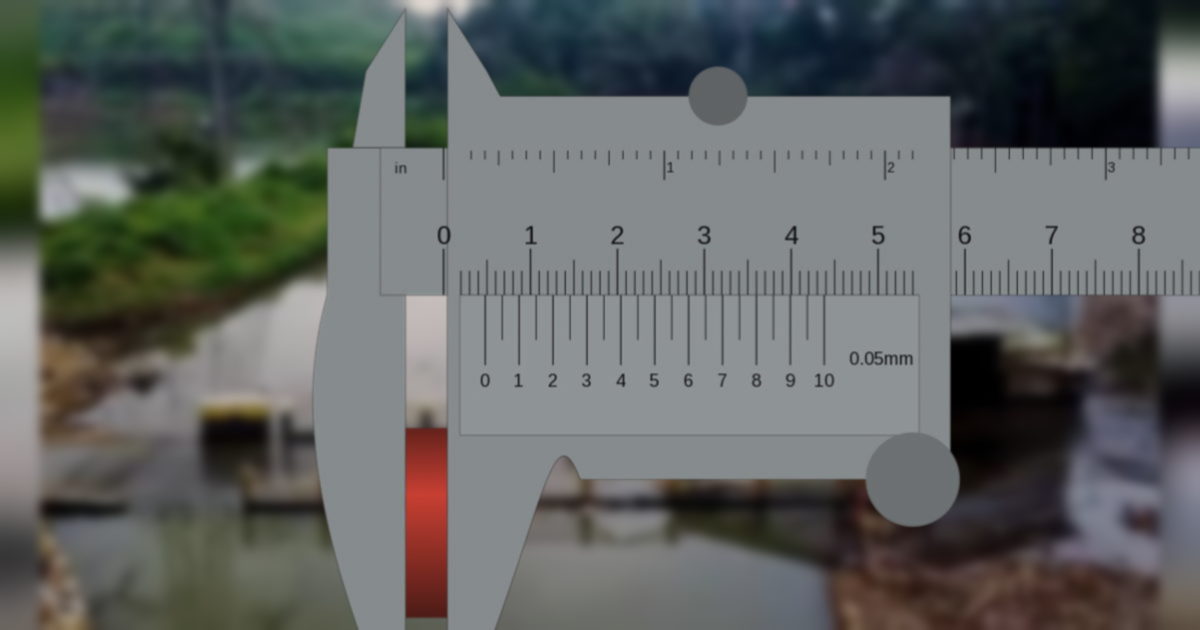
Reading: 4.8 mm
